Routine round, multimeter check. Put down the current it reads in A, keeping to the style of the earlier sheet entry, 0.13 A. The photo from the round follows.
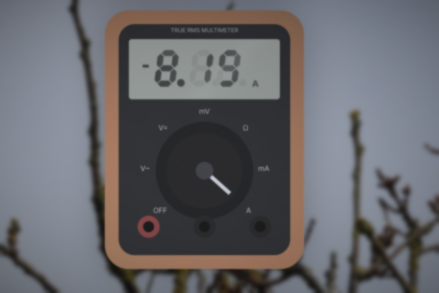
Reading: -8.19 A
